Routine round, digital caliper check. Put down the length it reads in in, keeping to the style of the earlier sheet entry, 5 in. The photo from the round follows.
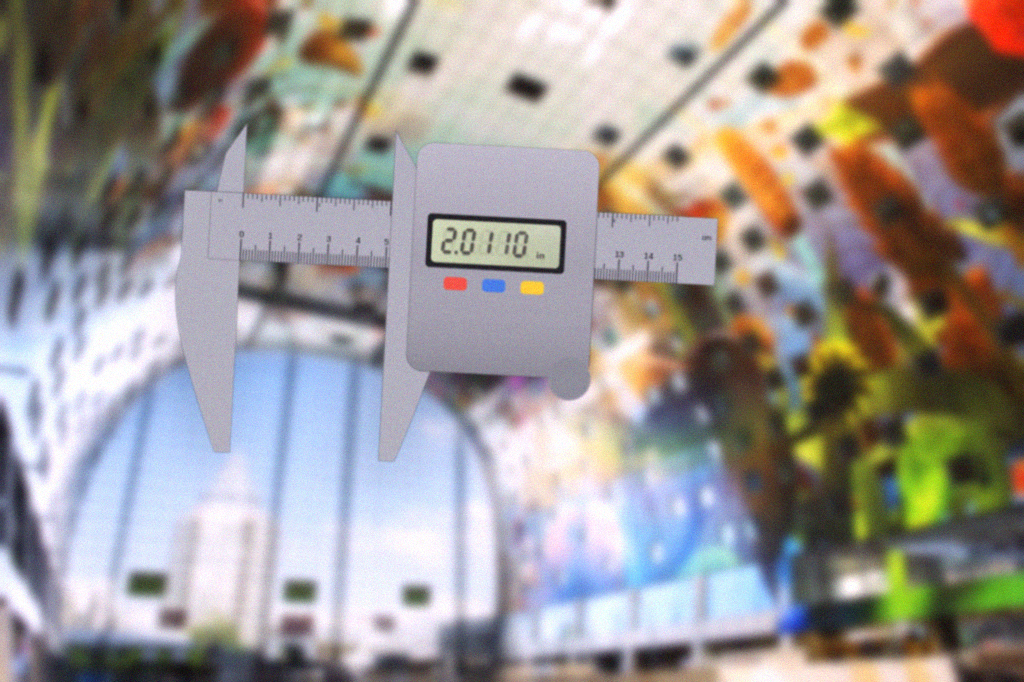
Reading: 2.0110 in
